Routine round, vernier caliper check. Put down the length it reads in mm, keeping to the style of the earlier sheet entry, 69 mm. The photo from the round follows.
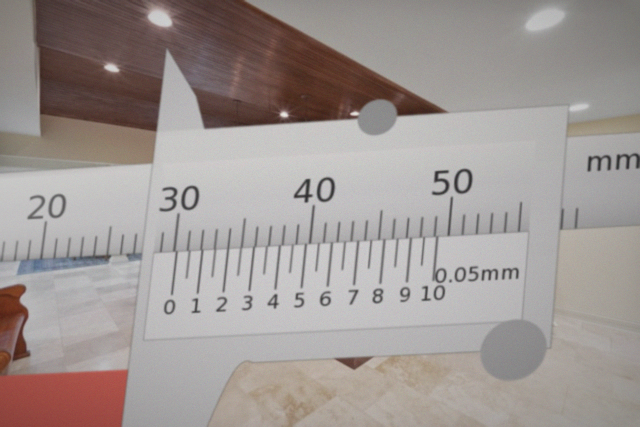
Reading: 30.2 mm
